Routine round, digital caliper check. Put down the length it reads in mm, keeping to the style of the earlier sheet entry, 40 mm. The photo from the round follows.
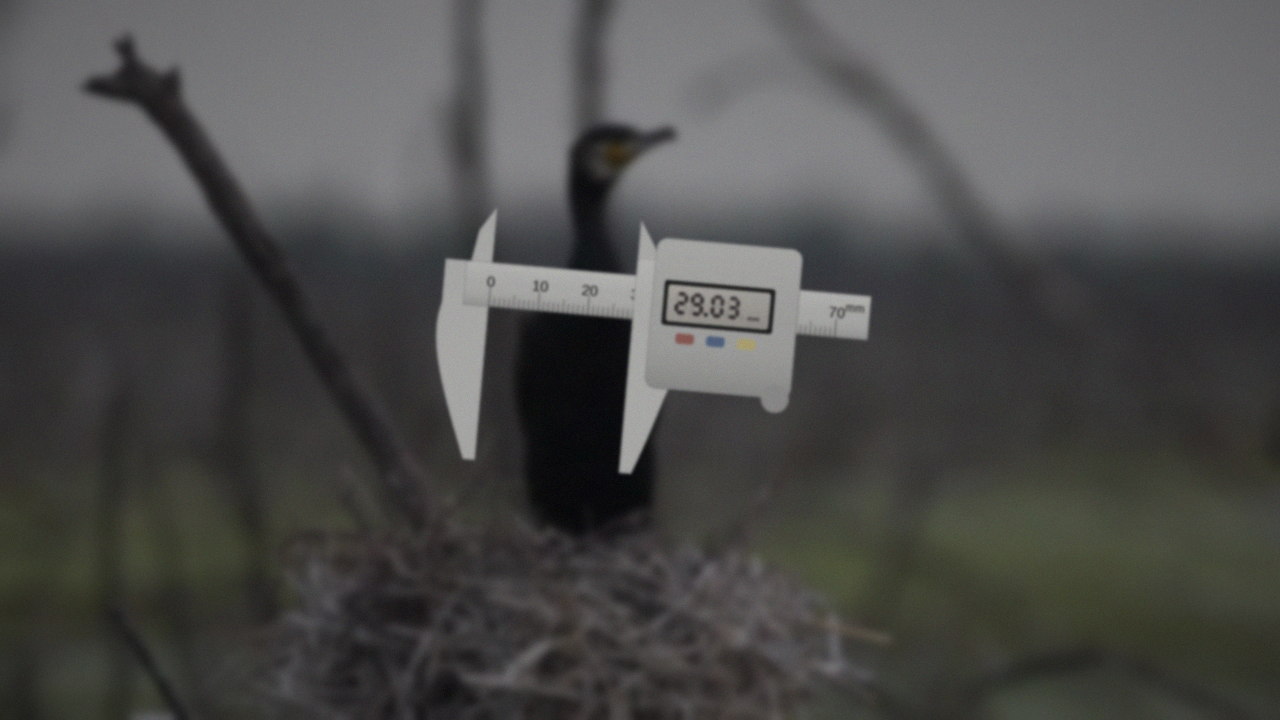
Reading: 29.03 mm
